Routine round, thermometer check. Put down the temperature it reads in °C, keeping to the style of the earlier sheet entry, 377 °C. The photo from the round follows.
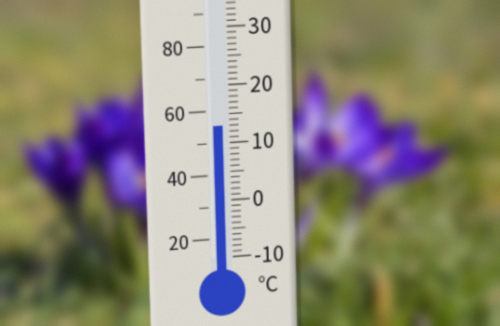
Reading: 13 °C
